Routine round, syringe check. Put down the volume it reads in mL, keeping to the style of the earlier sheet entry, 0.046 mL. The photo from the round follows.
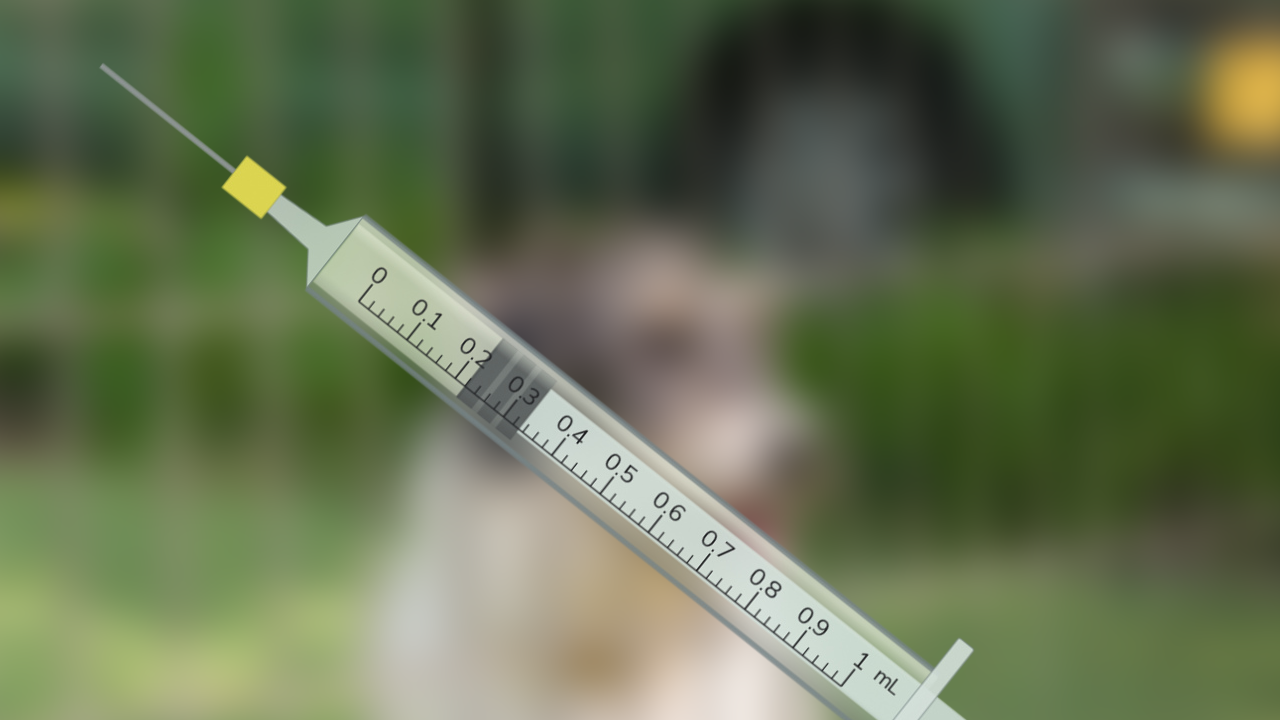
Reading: 0.22 mL
